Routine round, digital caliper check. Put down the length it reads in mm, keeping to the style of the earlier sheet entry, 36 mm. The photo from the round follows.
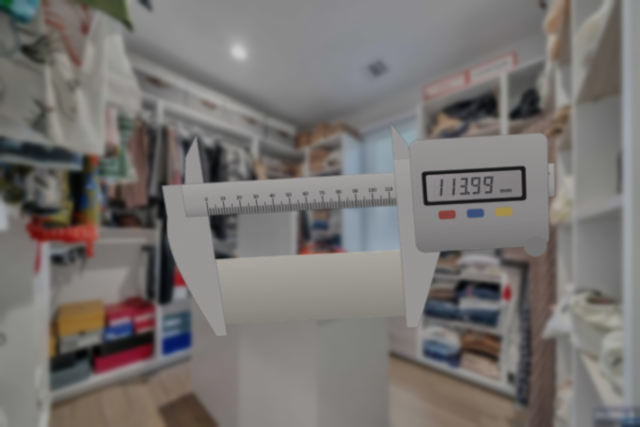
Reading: 113.99 mm
